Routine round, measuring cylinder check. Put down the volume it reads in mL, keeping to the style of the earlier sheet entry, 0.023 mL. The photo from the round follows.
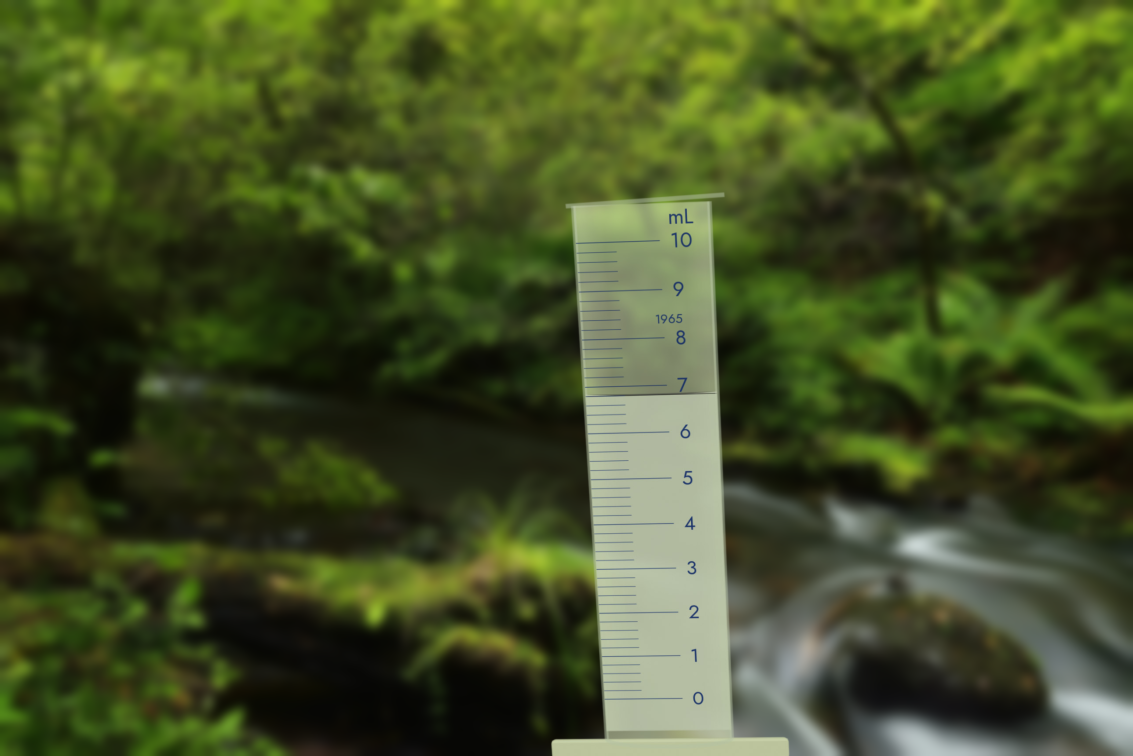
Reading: 6.8 mL
